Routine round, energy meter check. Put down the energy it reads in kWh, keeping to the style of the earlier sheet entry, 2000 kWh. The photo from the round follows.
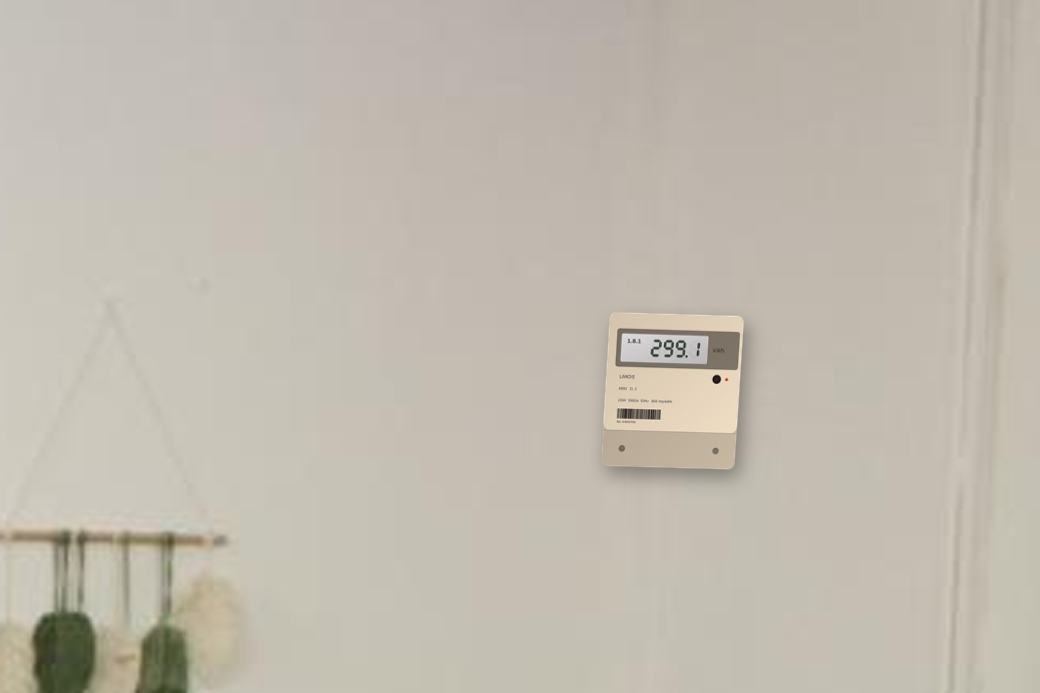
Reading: 299.1 kWh
